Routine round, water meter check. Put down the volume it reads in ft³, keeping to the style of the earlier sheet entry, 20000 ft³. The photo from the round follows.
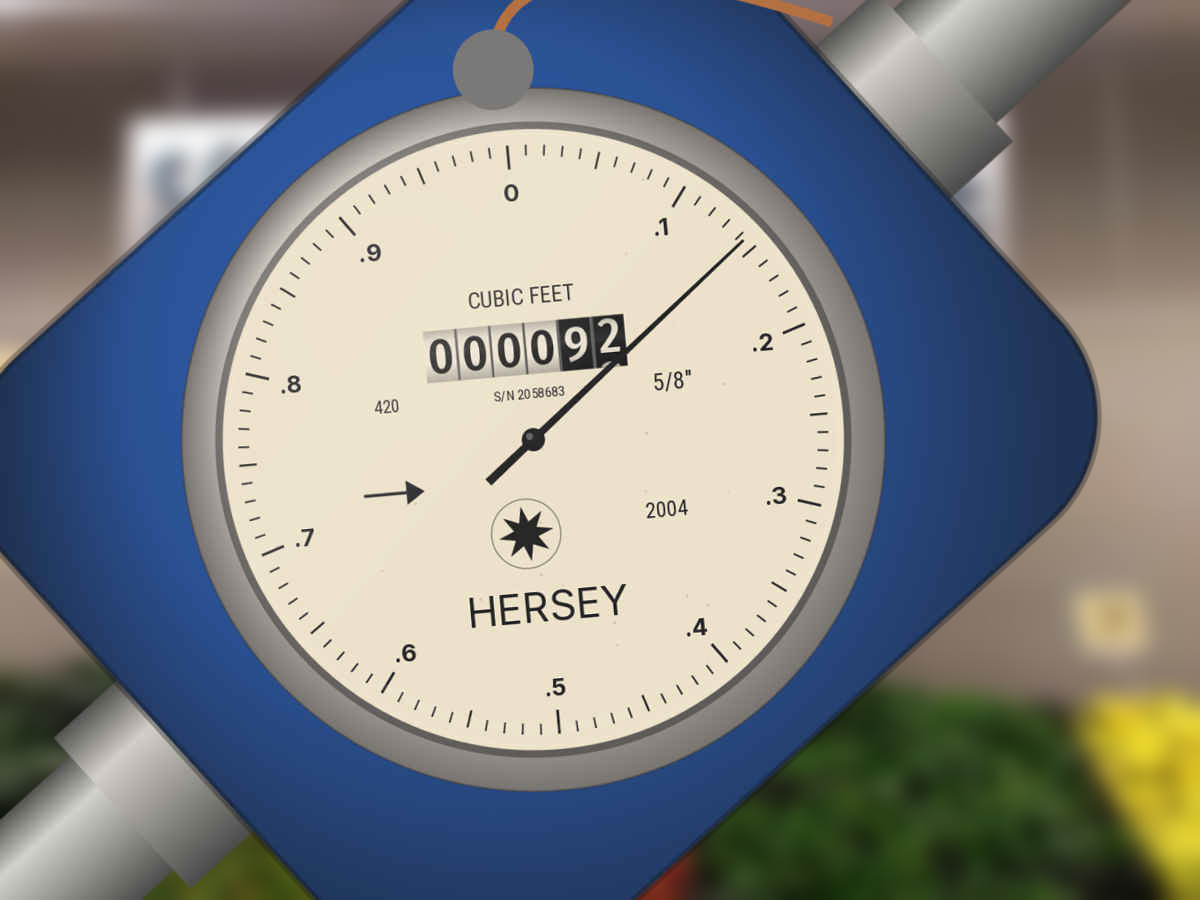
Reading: 92.14 ft³
